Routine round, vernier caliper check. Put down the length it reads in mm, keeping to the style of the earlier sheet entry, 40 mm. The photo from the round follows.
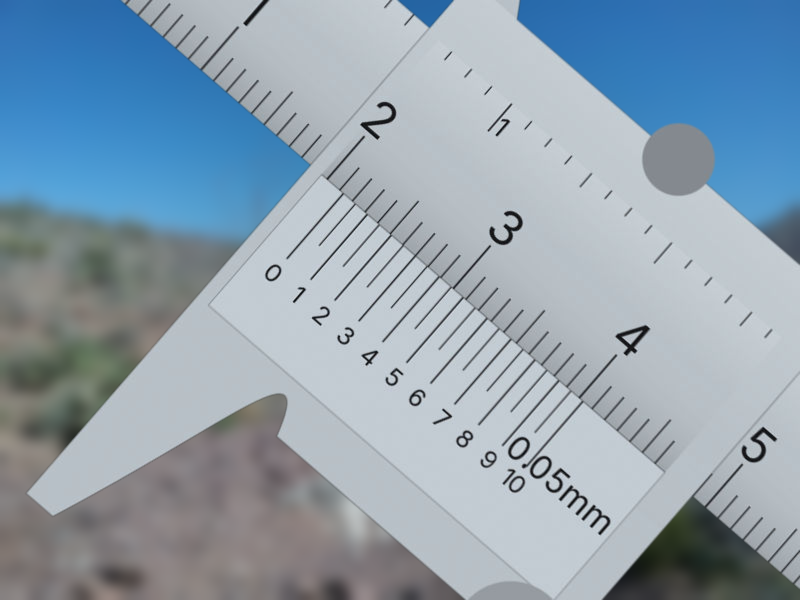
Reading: 21.3 mm
